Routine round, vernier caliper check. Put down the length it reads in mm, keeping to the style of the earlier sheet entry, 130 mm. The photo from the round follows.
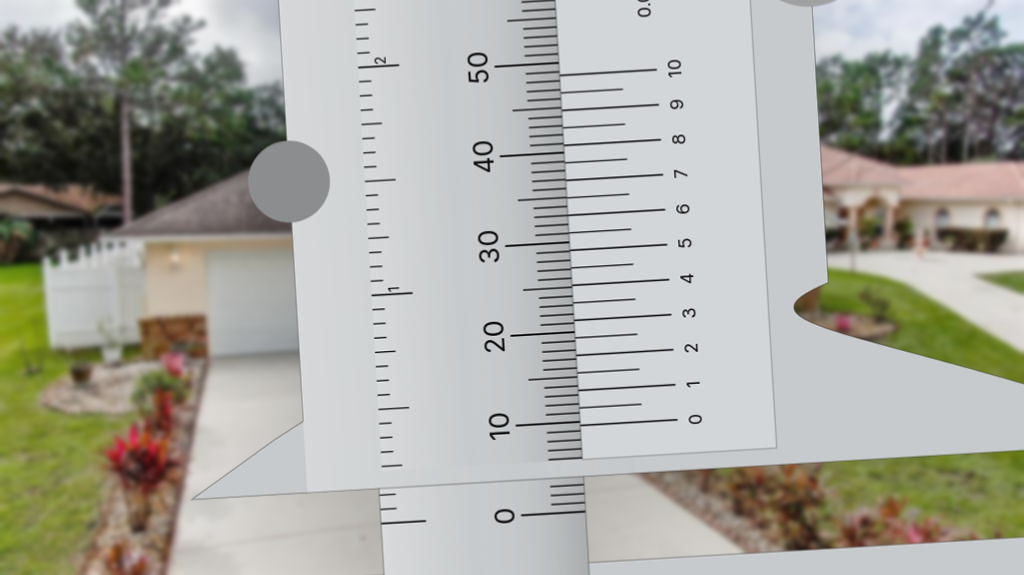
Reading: 9.6 mm
